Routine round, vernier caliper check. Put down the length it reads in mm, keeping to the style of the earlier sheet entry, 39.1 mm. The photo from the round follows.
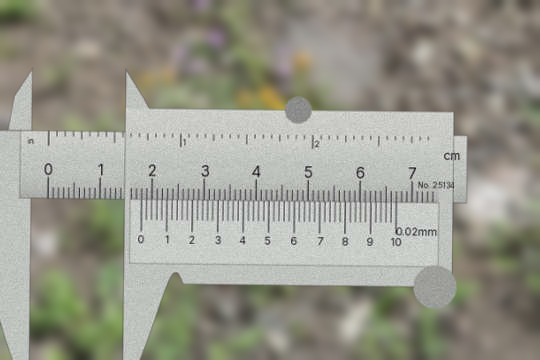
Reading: 18.0 mm
